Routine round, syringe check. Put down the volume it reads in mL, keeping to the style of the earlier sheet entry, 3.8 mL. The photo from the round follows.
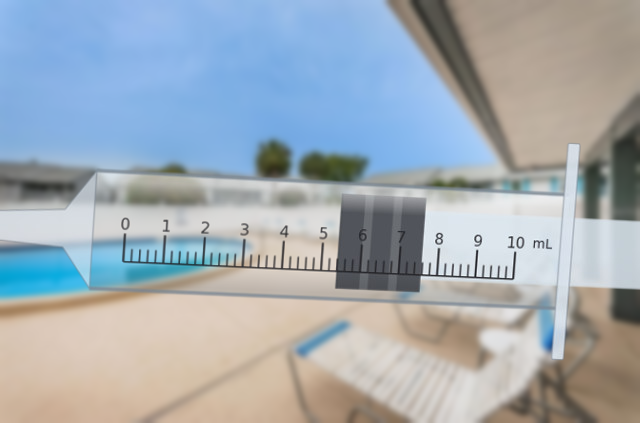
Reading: 5.4 mL
